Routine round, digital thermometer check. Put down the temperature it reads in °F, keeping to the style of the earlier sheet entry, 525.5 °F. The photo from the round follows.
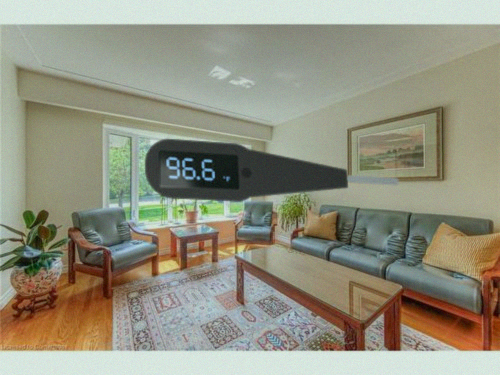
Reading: 96.6 °F
